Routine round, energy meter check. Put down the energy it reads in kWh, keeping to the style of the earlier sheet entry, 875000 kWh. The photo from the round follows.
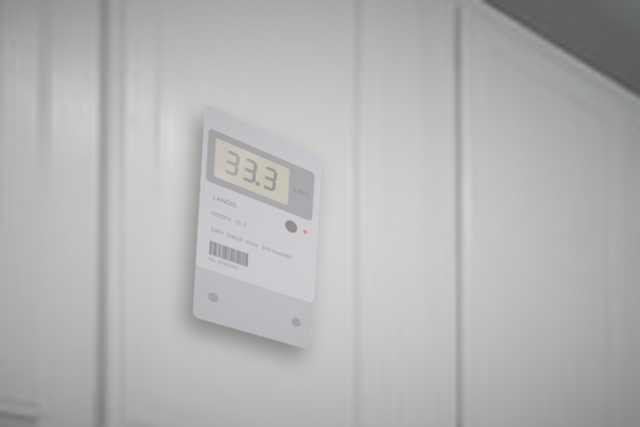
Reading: 33.3 kWh
